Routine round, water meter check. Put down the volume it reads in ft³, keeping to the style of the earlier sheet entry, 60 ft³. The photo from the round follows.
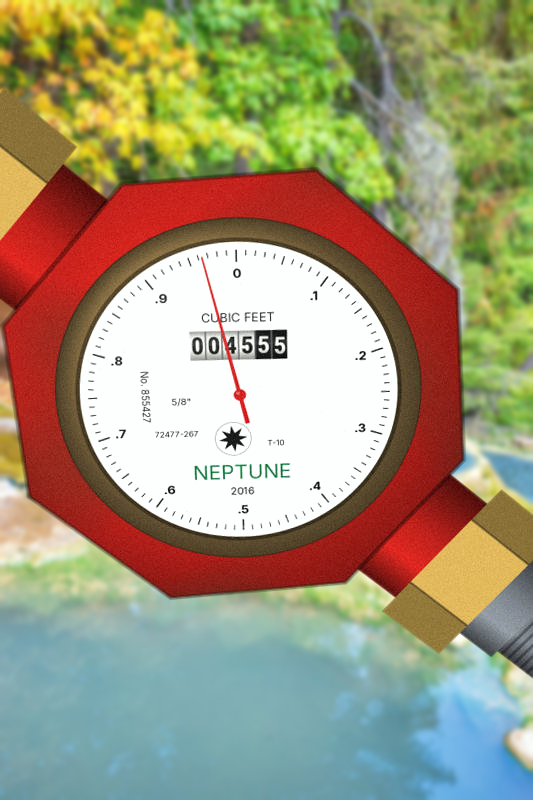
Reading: 4554.96 ft³
